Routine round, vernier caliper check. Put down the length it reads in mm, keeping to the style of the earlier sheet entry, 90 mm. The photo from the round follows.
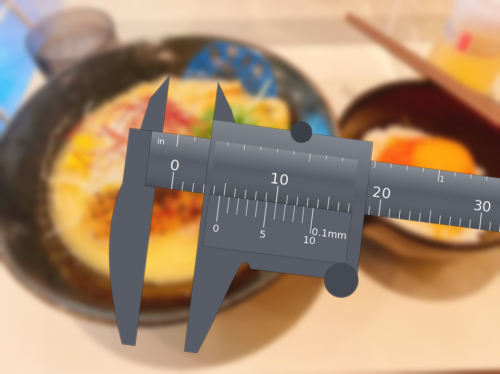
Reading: 4.6 mm
